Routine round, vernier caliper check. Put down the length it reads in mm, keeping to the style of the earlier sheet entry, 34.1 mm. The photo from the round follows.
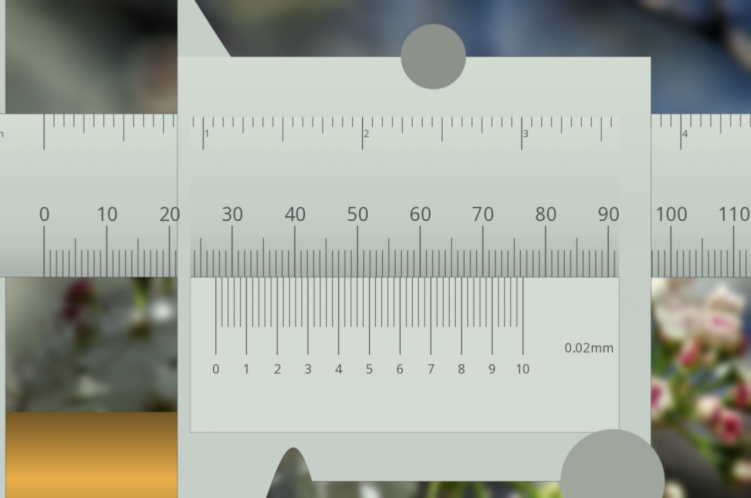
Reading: 27.4 mm
